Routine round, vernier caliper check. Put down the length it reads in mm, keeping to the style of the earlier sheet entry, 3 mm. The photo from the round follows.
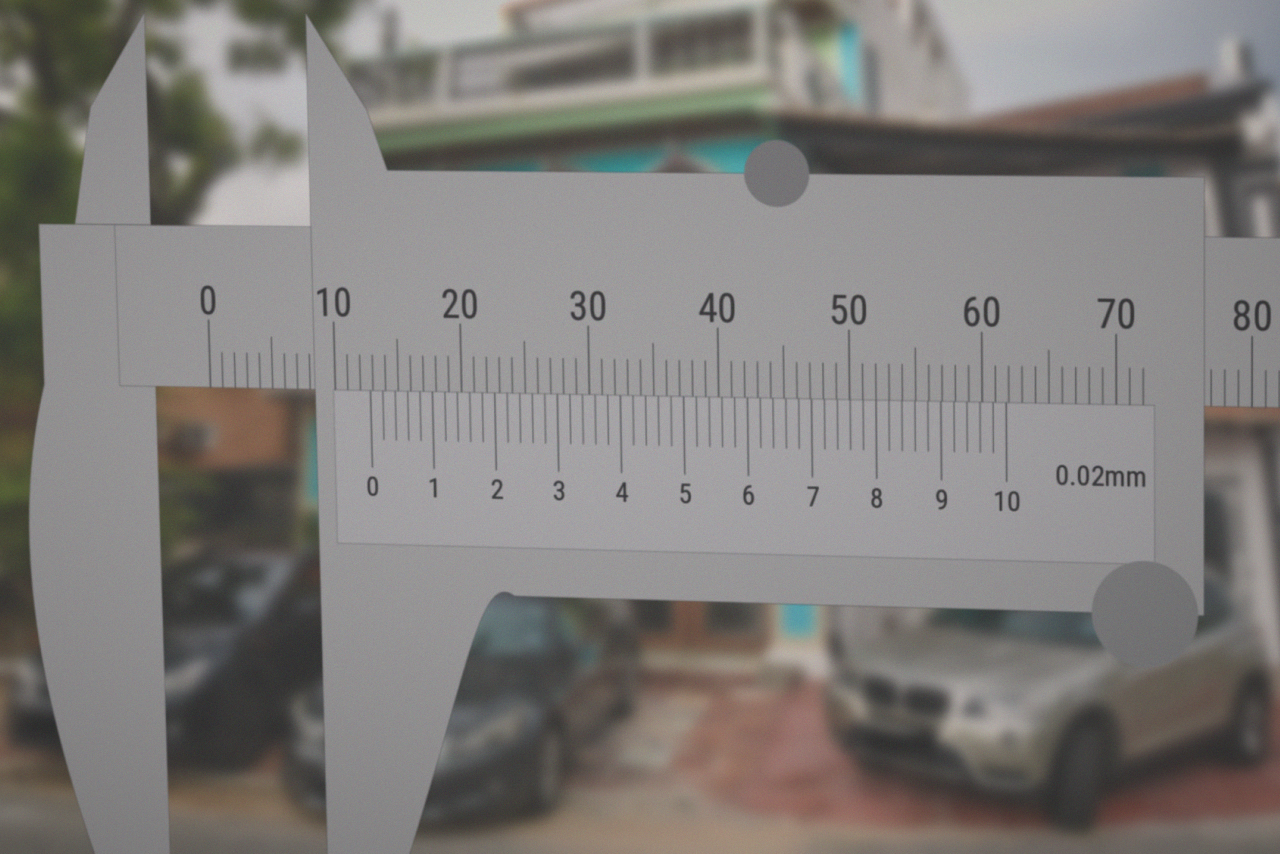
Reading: 12.8 mm
